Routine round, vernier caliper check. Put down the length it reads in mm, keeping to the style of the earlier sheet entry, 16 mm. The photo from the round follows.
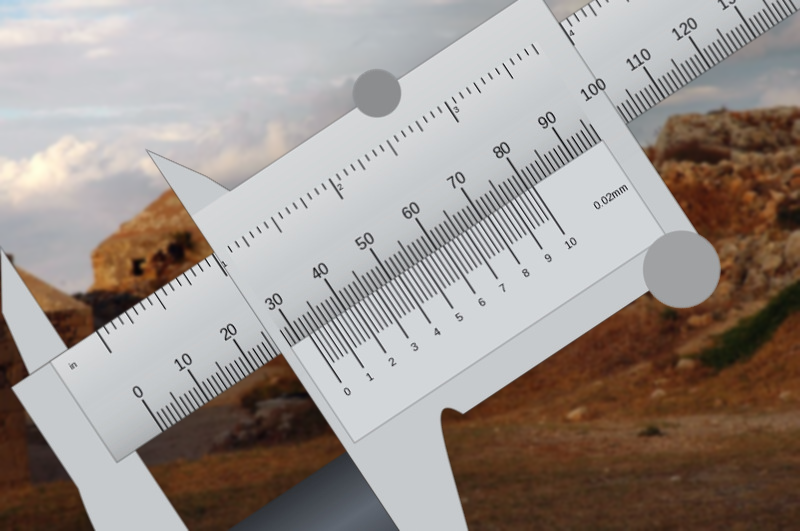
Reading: 32.0 mm
